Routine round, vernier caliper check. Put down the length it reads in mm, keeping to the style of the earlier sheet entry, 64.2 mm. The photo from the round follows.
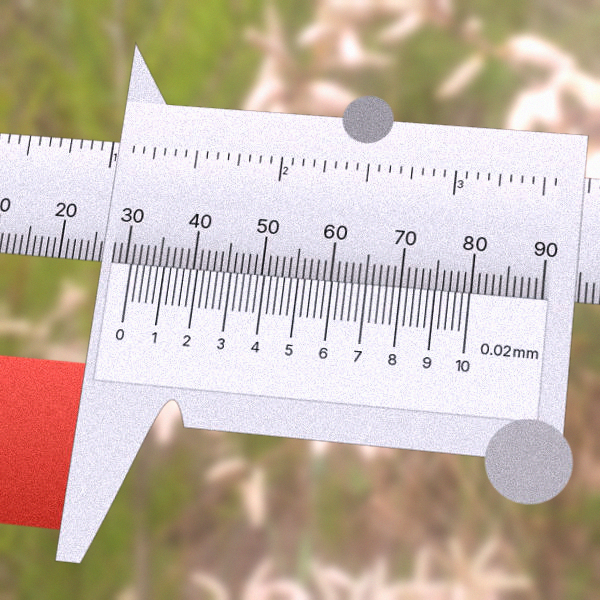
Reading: 30.8 mm
